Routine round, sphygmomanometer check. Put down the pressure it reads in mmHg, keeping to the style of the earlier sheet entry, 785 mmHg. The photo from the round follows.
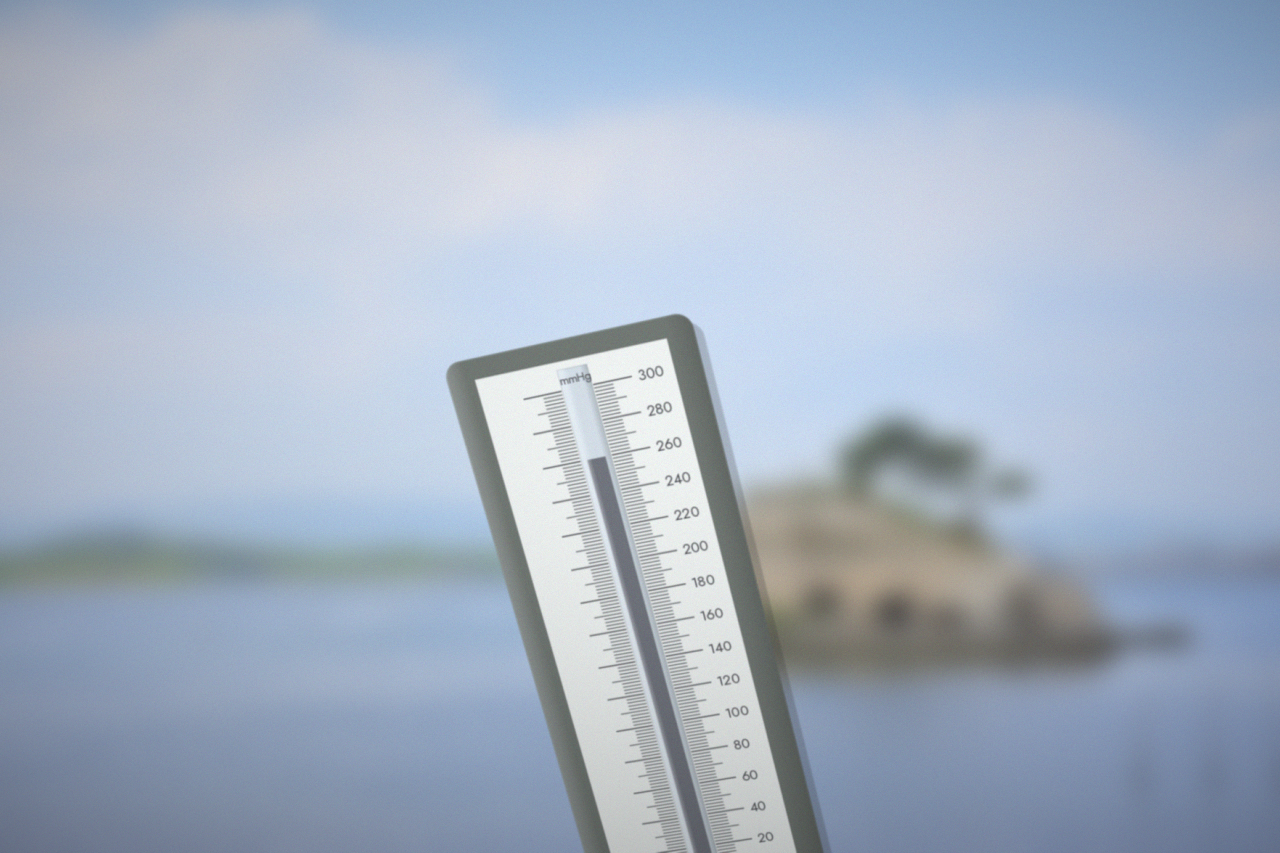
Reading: 260 mmHg
